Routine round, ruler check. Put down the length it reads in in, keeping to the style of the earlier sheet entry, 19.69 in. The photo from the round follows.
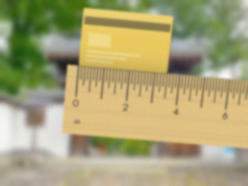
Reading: 3.5 in
